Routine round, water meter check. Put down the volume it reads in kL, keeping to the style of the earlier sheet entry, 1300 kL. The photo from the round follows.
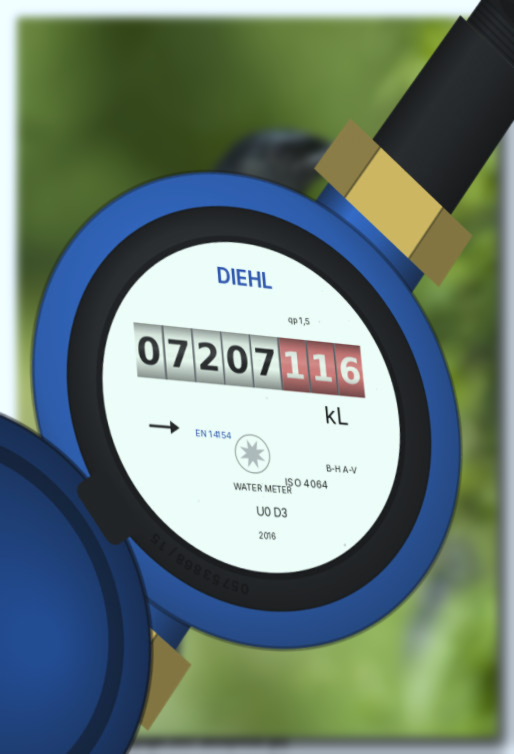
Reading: 7207.116 kL
